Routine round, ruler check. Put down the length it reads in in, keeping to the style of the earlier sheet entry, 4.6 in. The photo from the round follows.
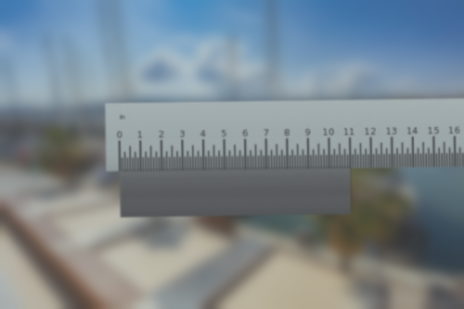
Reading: 11 in
